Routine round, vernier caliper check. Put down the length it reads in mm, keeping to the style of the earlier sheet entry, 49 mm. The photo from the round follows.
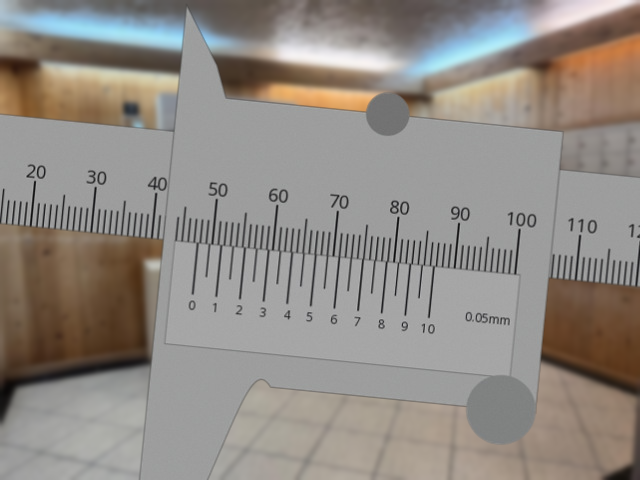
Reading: 47.6 mm
